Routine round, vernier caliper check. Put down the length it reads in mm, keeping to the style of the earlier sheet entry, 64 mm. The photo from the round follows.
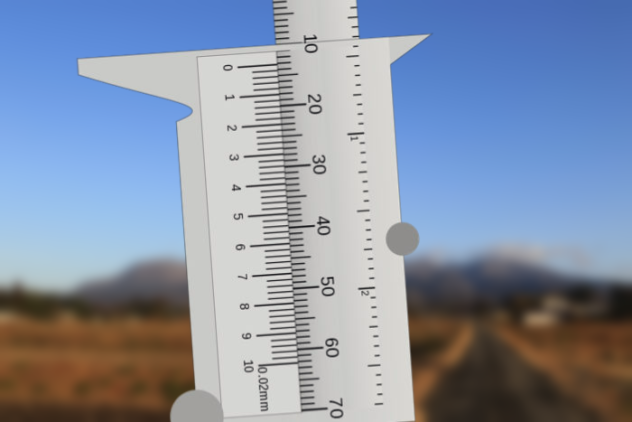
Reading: 13.2 mm
